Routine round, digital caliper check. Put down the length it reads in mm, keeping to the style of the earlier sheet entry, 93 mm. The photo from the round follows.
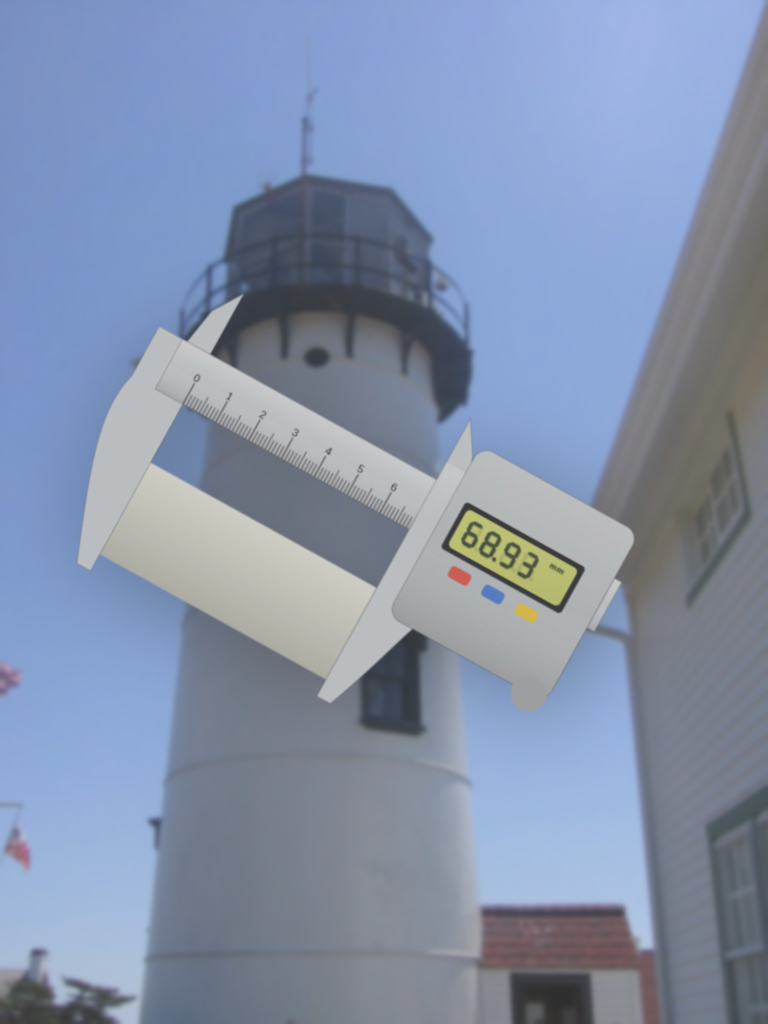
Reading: 68.93 mm
